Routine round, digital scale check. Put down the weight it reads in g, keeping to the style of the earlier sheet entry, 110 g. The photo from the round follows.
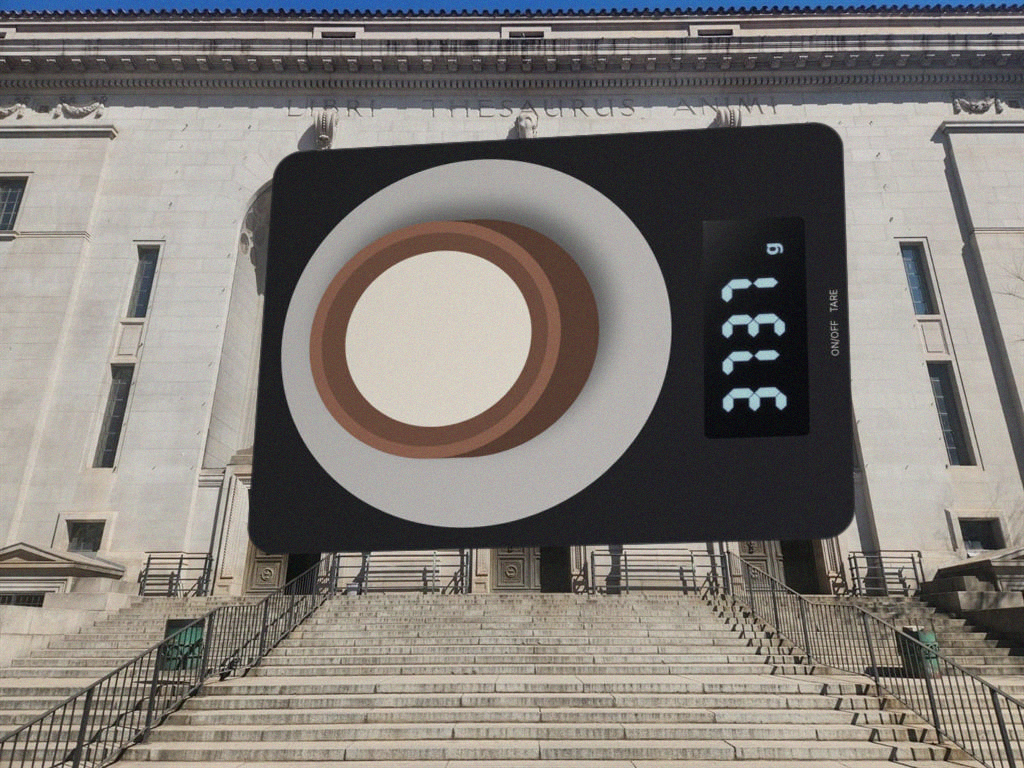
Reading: 3737 g
